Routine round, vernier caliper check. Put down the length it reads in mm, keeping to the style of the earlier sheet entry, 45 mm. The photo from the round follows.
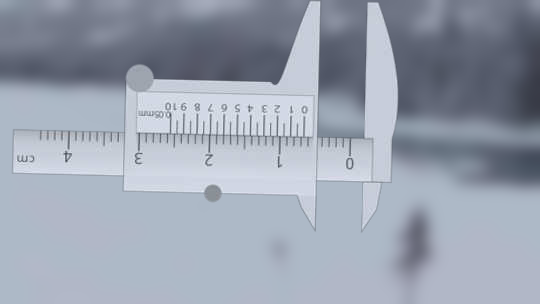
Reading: 6.6 mm
